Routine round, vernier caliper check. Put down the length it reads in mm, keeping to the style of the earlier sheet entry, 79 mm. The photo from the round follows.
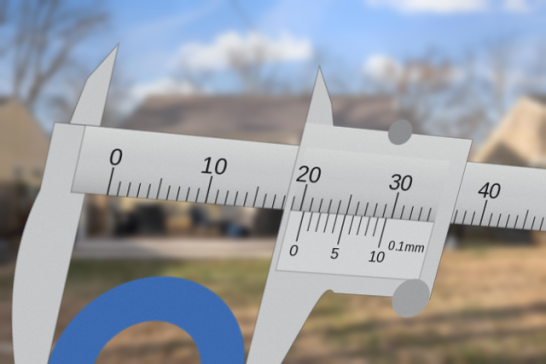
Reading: 20.4 mm
